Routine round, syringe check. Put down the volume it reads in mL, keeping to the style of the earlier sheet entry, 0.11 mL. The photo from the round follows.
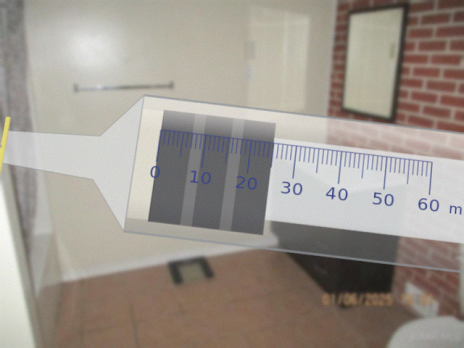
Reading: 0 mL
